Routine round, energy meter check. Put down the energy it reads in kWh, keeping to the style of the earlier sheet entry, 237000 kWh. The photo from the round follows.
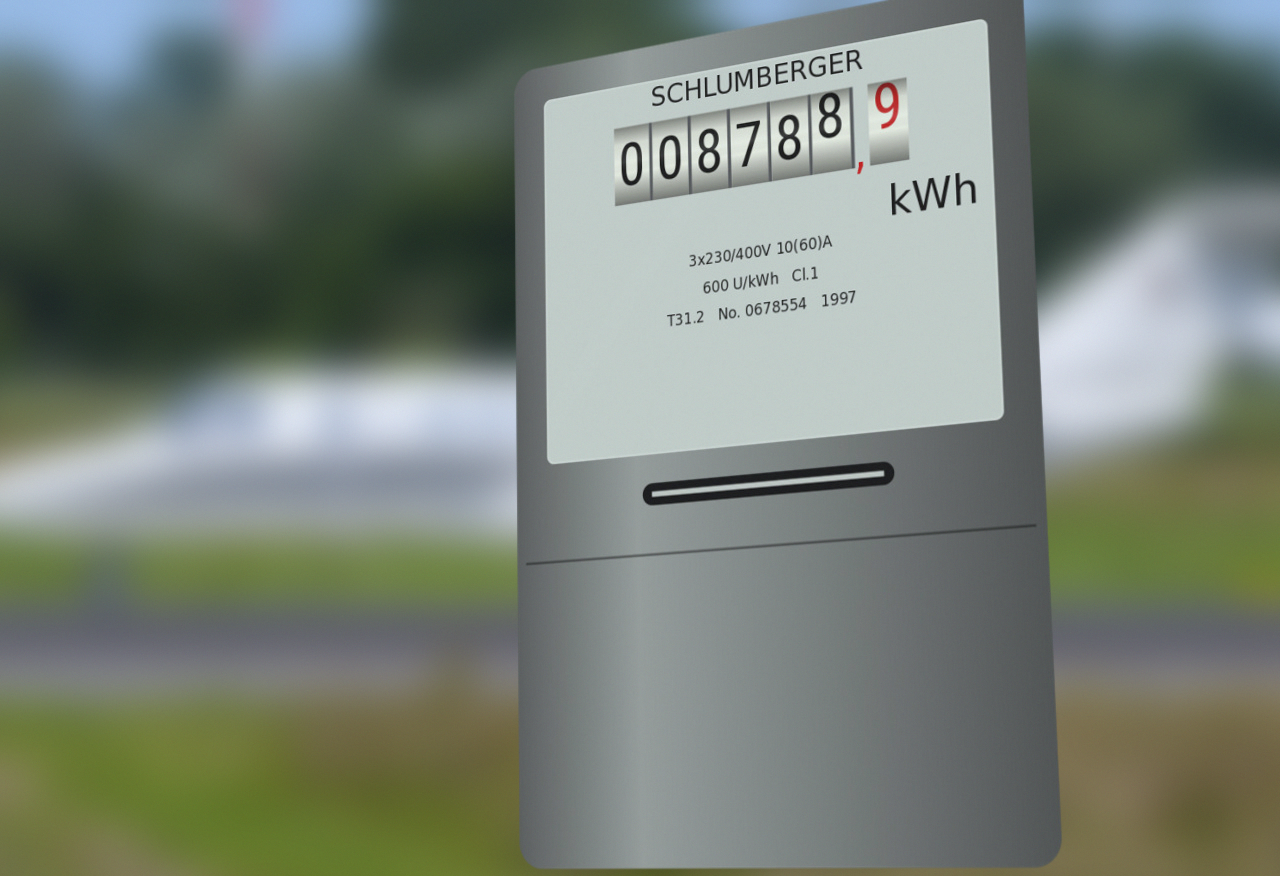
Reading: 8788.9 kWh
